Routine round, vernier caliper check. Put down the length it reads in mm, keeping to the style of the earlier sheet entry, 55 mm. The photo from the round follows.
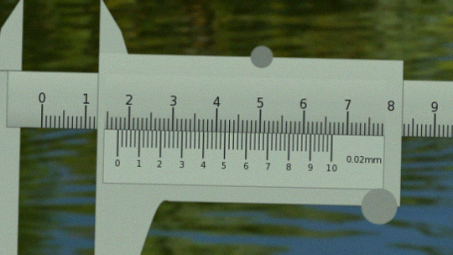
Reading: 17.5 mm
